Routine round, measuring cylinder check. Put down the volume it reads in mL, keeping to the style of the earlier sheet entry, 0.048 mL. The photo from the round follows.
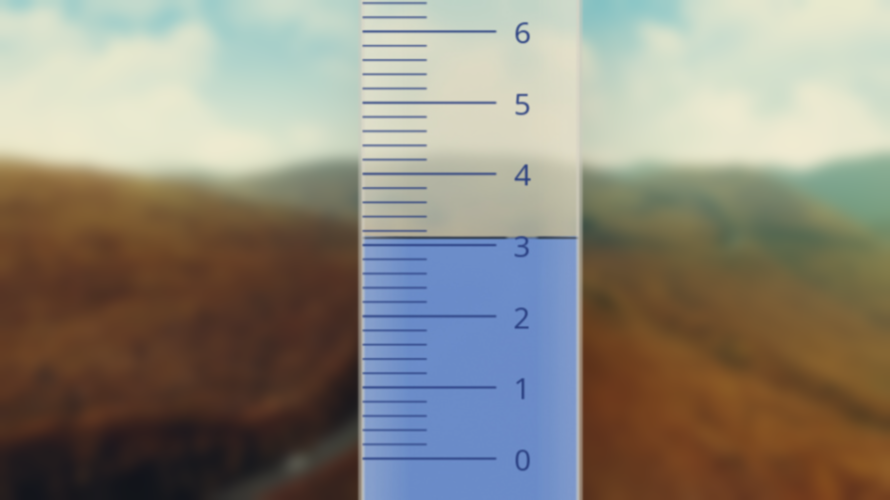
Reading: 3.1 mL
